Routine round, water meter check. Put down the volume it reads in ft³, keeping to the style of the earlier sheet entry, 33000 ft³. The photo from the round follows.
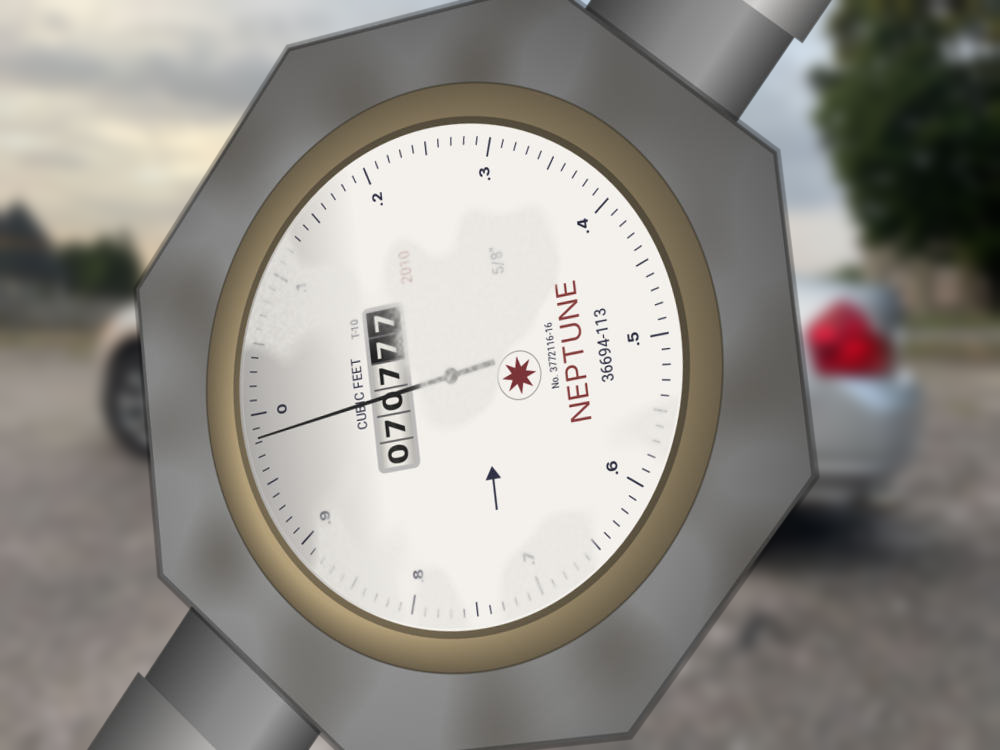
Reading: 70776.98 ft³
